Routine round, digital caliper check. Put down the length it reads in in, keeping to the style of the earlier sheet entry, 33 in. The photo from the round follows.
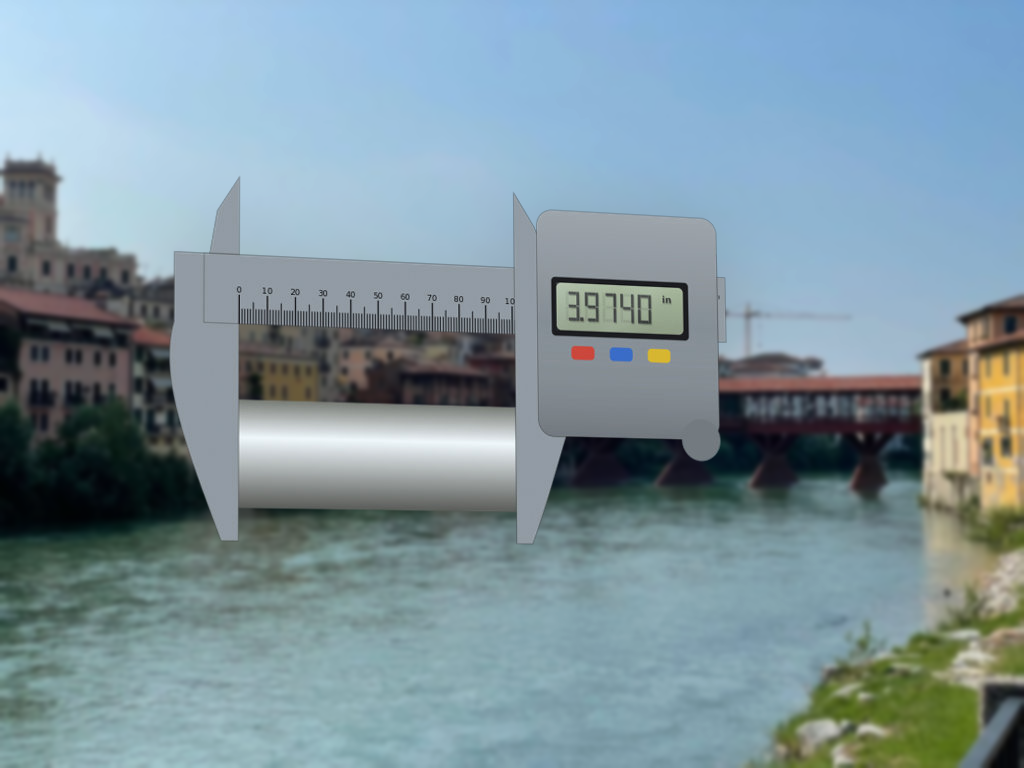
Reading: 3.9740 in
